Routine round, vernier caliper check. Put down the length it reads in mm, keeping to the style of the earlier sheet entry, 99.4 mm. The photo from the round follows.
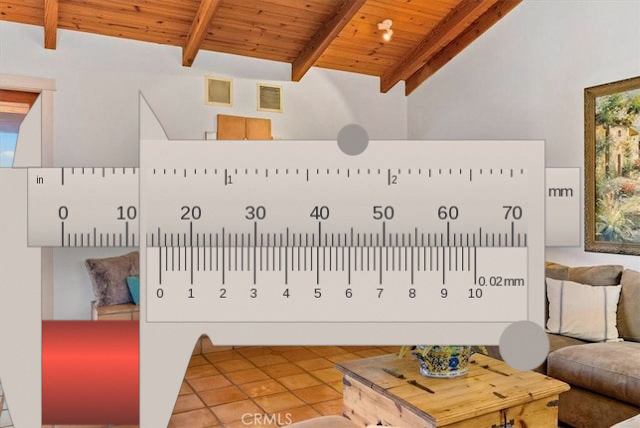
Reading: 15.2 mm
